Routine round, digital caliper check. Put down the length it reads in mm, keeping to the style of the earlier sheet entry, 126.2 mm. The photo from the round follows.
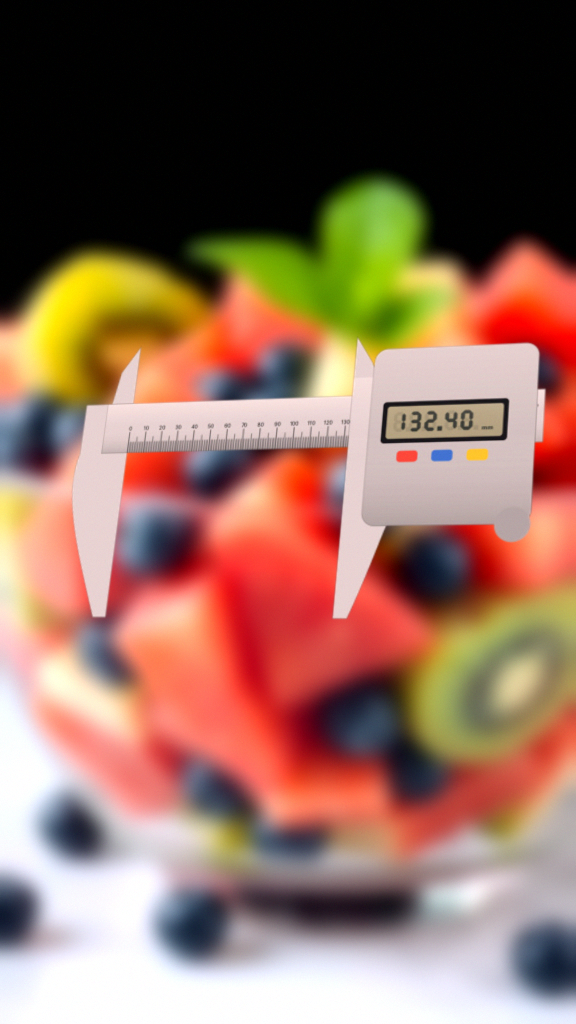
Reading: 132.40 mm
